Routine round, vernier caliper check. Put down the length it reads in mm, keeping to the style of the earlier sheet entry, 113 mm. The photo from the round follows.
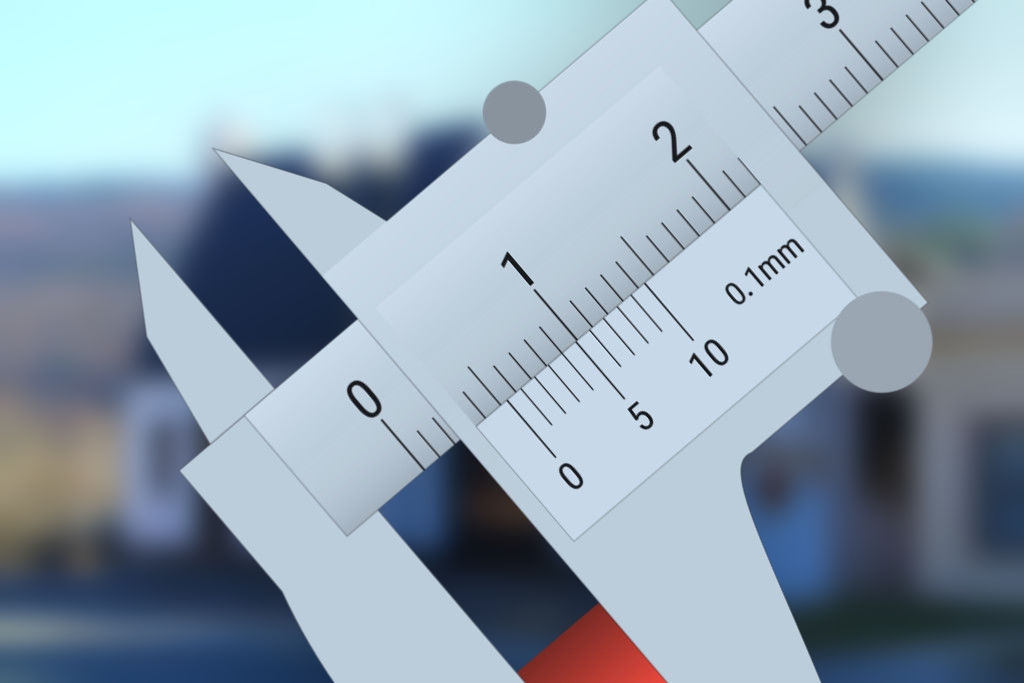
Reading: 5.4 mm
